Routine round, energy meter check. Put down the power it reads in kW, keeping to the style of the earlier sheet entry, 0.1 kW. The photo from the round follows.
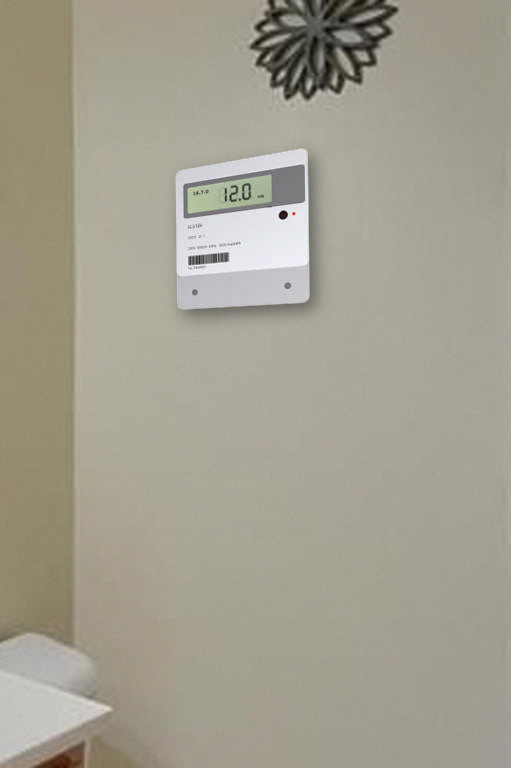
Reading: 12.0 kW
